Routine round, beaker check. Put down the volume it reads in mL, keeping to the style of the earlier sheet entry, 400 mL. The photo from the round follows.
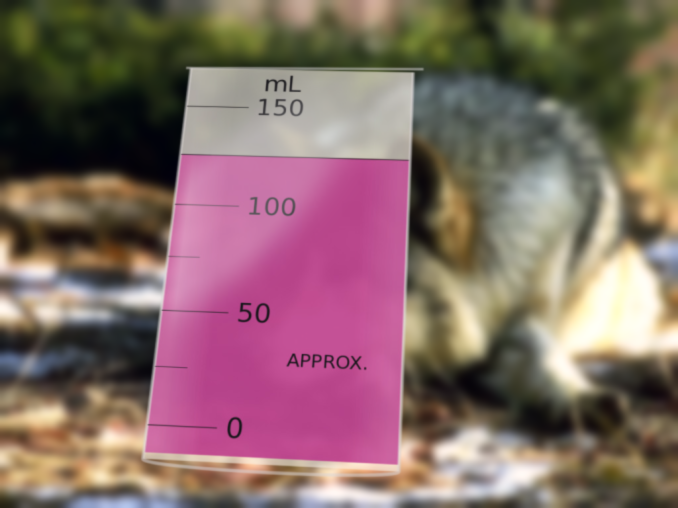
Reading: 125 mL
